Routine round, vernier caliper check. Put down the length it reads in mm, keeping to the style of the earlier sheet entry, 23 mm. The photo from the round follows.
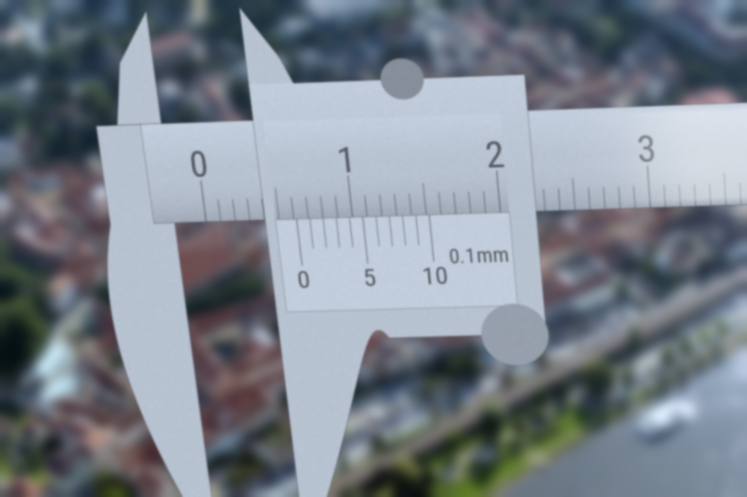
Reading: 6.2 mm
